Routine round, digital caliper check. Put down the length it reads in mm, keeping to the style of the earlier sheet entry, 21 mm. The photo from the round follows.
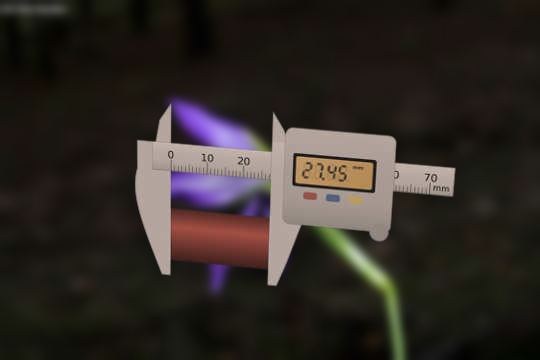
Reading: 27.45 mm
